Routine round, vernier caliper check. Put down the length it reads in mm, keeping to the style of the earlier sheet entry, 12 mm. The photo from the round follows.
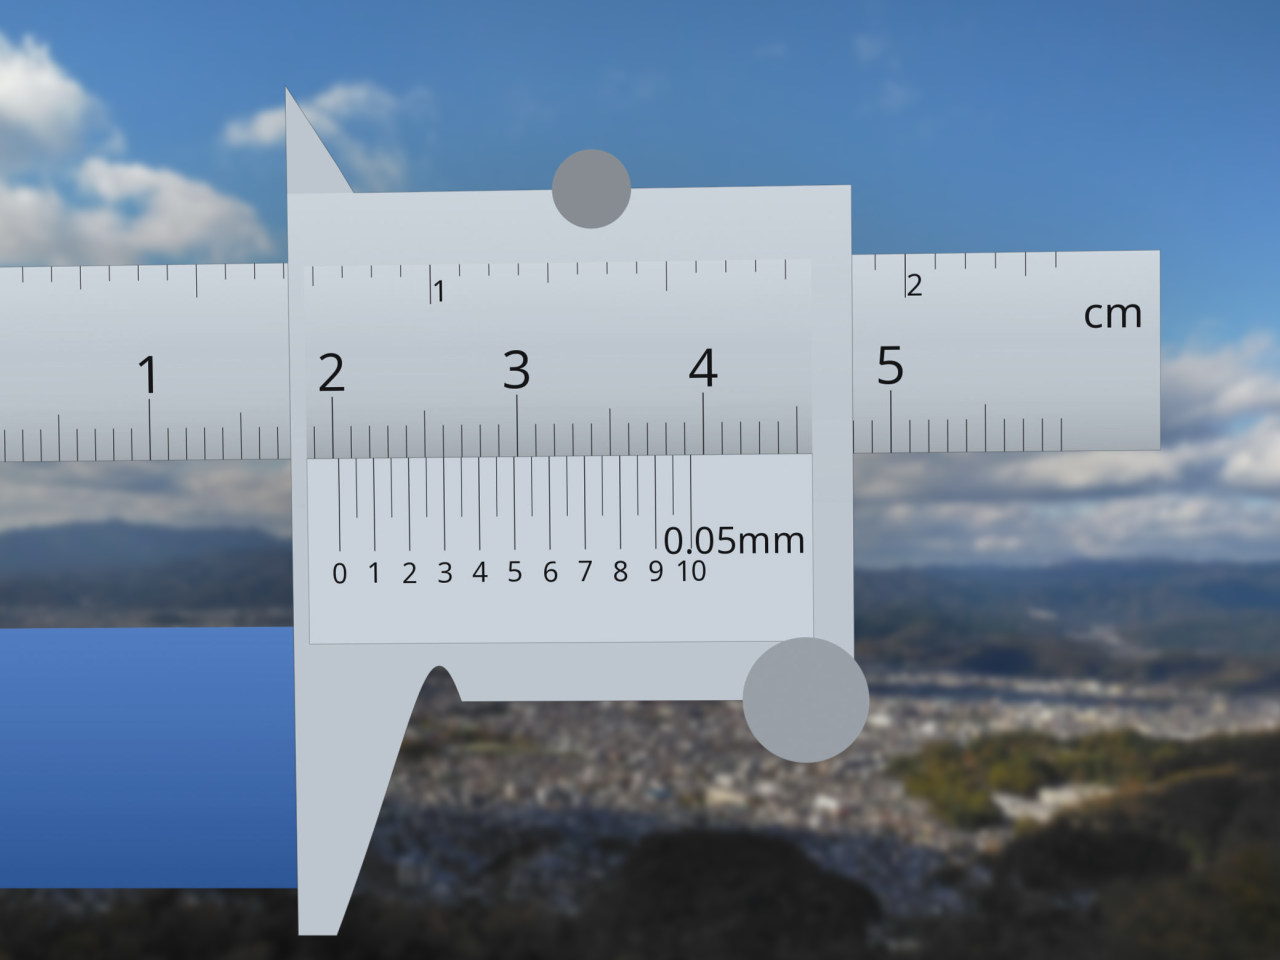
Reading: 20.3 mm
